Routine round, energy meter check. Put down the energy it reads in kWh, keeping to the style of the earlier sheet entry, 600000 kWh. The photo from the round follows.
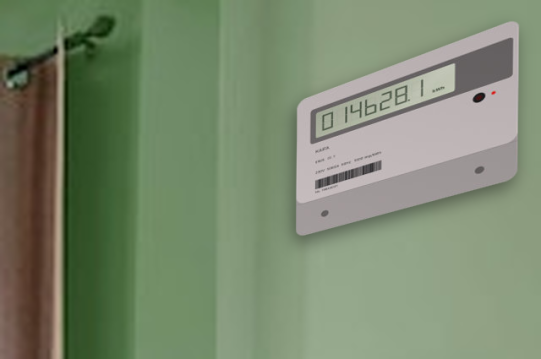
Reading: 14628.1 kWh
